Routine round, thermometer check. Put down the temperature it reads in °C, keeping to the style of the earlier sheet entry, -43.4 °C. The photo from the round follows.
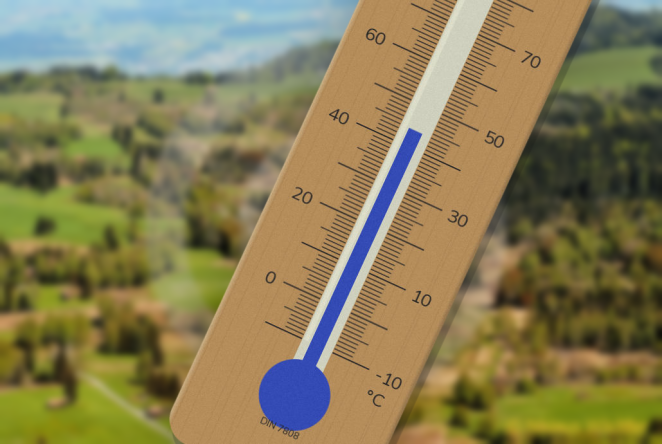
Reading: 44 °C
